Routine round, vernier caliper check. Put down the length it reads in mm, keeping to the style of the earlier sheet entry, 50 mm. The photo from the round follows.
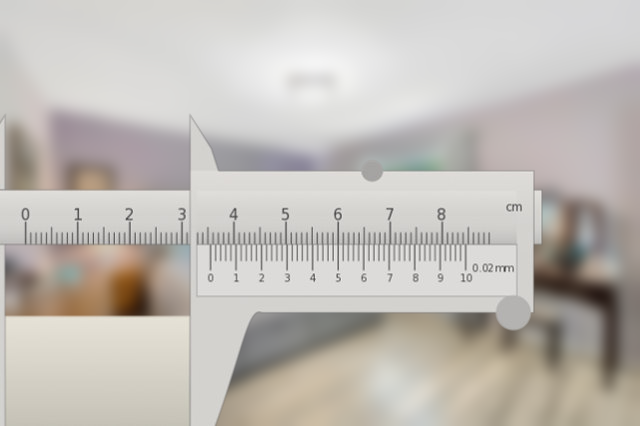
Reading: 35.5 mm
